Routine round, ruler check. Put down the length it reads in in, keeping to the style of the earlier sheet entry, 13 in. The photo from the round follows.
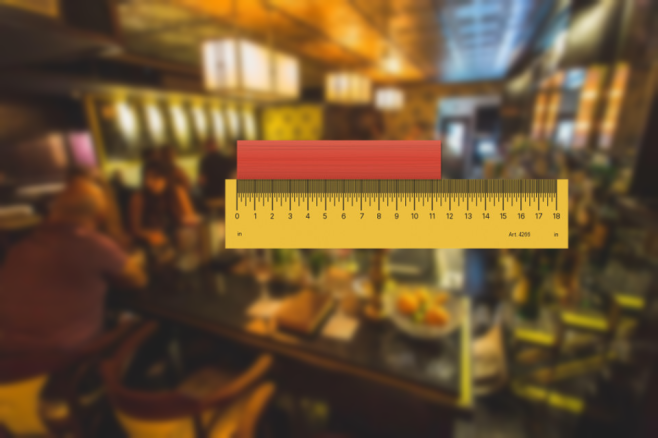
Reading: 11.5 in
